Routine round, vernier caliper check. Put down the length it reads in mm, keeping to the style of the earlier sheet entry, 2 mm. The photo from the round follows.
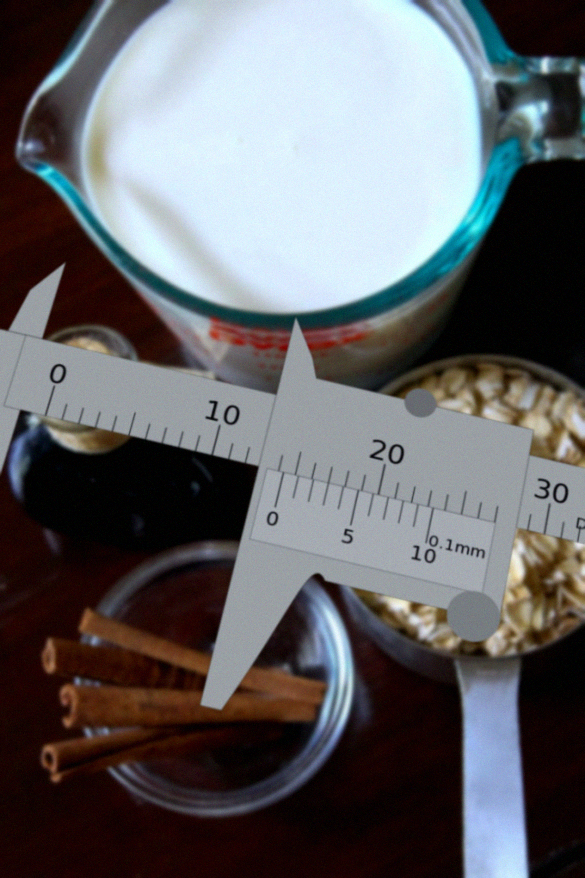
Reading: 14.3 mm
